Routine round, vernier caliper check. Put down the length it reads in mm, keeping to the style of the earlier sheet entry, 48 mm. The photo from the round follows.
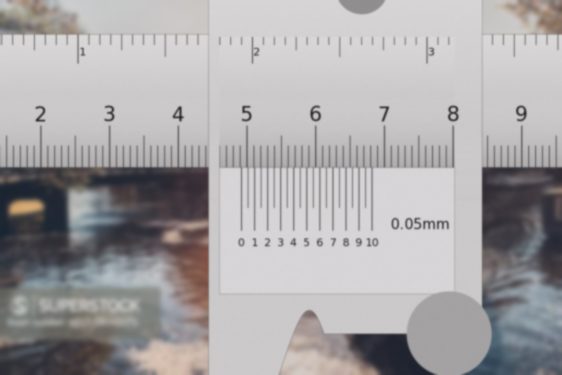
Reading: 49.2 mm
